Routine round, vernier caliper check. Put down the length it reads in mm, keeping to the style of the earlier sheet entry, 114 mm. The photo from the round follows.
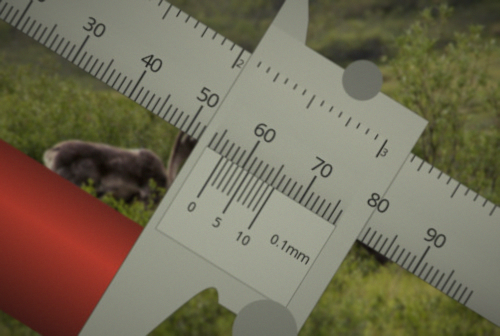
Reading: 56.6 mm
